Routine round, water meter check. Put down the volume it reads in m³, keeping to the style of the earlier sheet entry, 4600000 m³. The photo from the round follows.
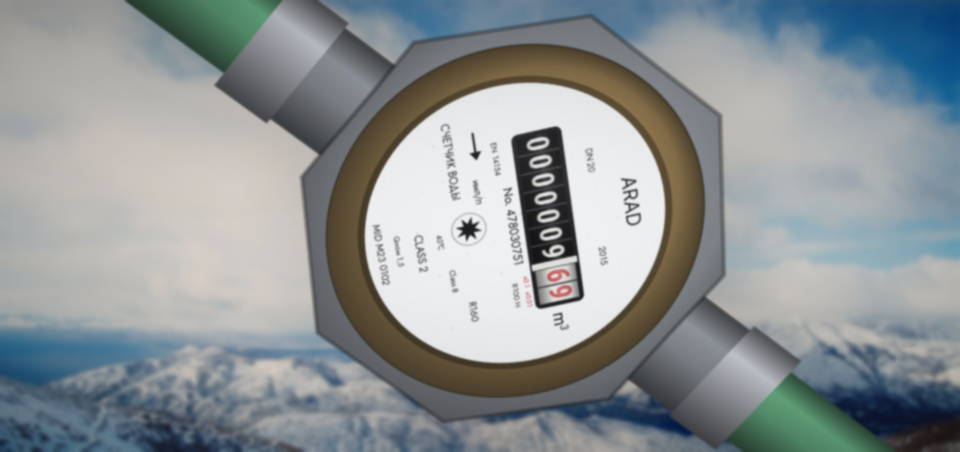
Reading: 9.69 m³
